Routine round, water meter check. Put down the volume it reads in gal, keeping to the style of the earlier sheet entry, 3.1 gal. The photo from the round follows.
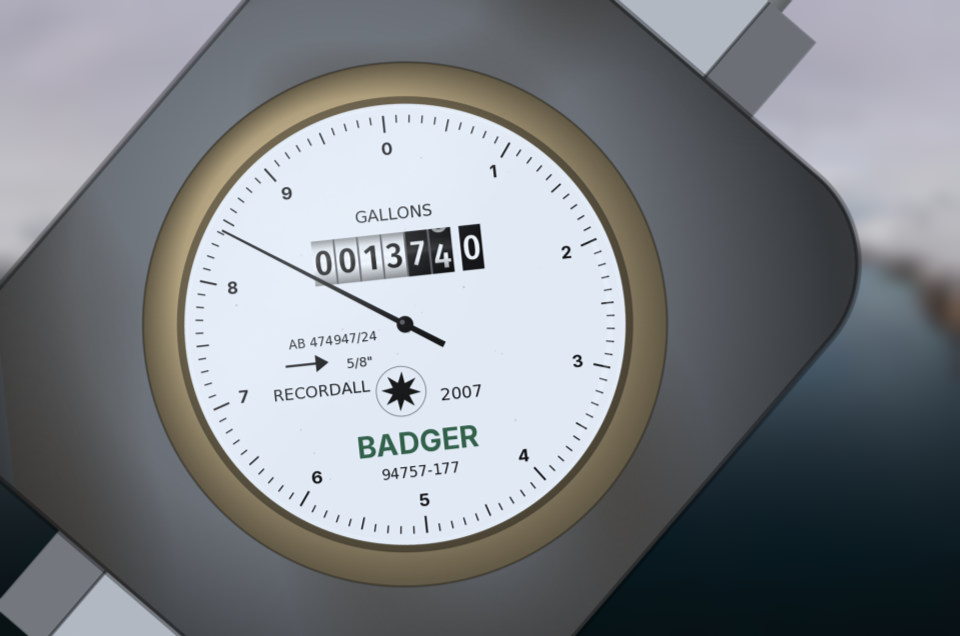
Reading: 13738.4 gal
